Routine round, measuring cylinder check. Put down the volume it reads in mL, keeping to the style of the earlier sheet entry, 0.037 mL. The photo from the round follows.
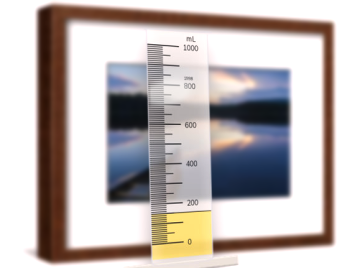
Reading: 150 mL
